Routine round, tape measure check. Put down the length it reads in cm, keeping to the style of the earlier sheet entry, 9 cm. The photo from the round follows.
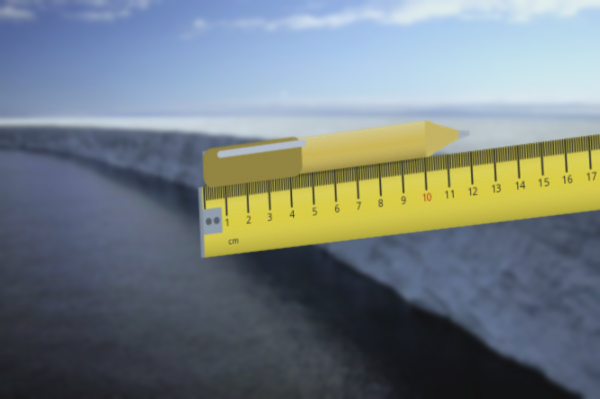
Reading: 12 cm
